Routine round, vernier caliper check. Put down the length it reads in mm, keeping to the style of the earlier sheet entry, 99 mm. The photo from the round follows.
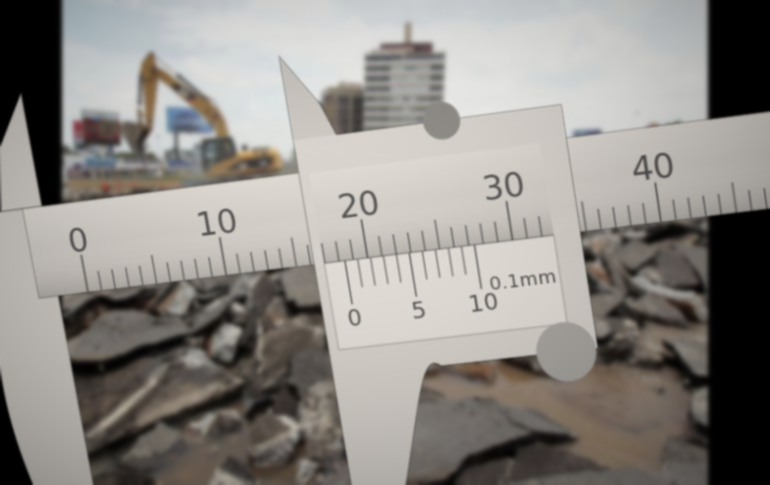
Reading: 18.4 mm
